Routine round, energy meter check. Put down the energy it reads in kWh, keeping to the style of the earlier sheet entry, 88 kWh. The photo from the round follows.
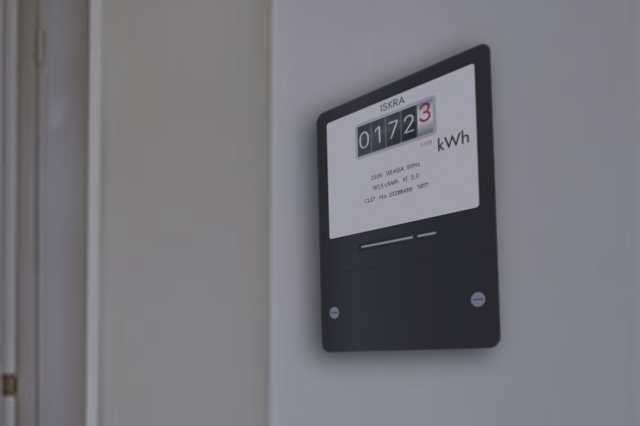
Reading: 172.3 kWh
